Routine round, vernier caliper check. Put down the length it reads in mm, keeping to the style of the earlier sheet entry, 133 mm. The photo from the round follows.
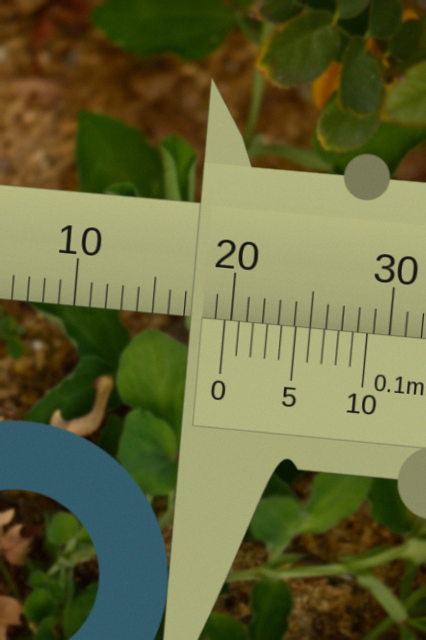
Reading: 19.6 mm
